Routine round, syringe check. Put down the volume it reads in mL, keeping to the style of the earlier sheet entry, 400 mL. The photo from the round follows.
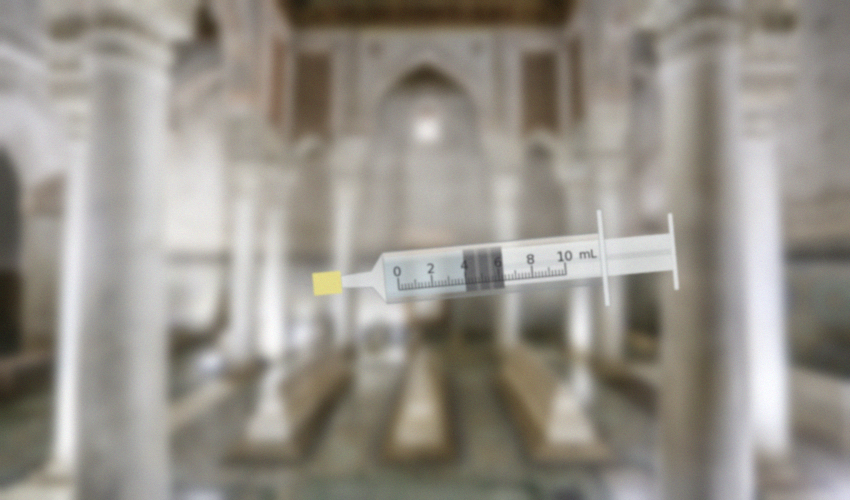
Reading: 4 mL
